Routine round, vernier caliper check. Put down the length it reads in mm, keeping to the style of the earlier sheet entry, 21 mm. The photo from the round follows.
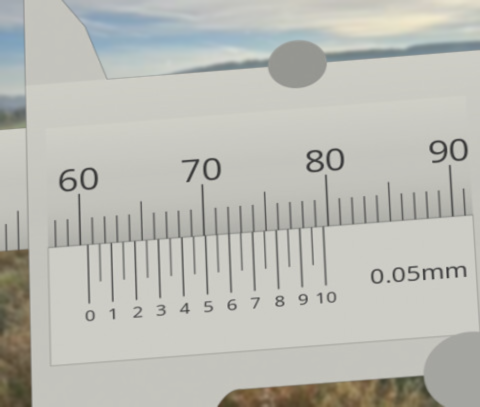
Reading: 60.6 mm
